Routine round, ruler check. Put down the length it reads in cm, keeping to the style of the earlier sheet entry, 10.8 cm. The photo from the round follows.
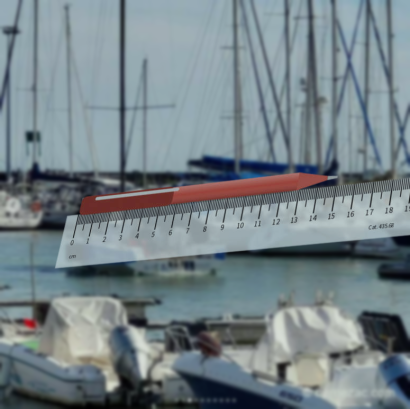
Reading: 15 cm
